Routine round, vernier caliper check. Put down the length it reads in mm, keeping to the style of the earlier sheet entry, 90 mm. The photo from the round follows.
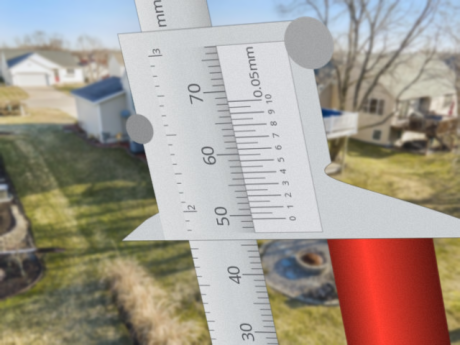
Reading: 49.4 mm
